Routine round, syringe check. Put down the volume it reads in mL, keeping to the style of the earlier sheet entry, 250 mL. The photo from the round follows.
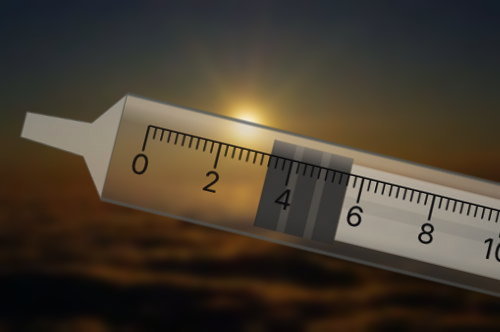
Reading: 3.4 mL
